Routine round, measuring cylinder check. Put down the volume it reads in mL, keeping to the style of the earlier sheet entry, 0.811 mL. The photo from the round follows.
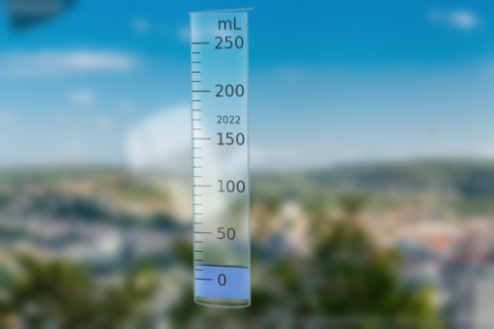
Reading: 15 mL
